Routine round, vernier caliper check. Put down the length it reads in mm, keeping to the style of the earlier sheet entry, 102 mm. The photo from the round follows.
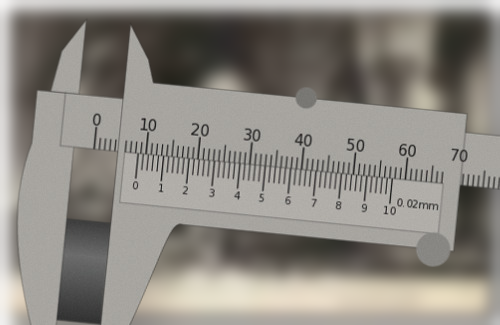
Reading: 8.5 mm
